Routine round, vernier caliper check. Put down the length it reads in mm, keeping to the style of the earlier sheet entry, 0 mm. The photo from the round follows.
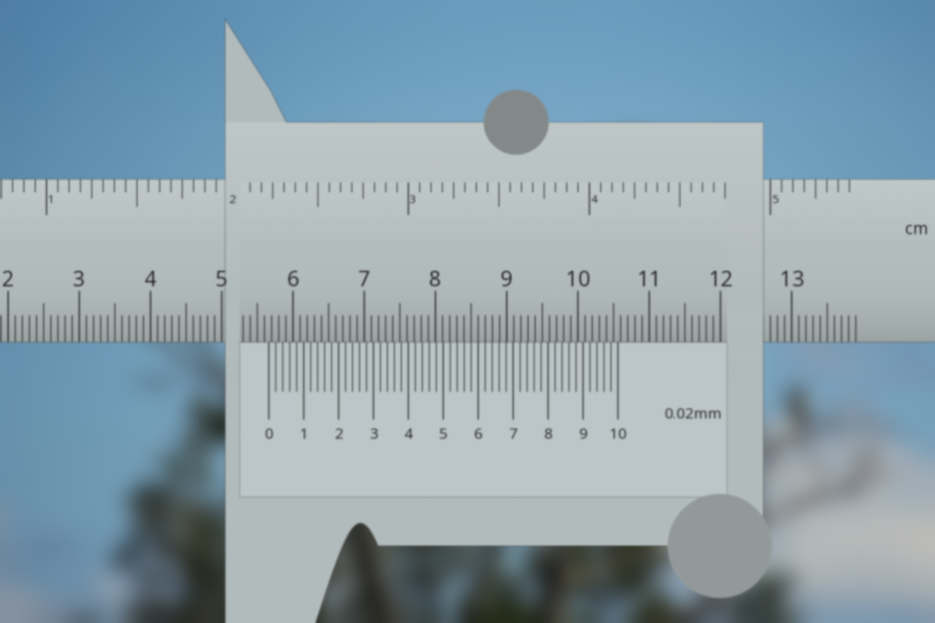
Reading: 56.6 mm
